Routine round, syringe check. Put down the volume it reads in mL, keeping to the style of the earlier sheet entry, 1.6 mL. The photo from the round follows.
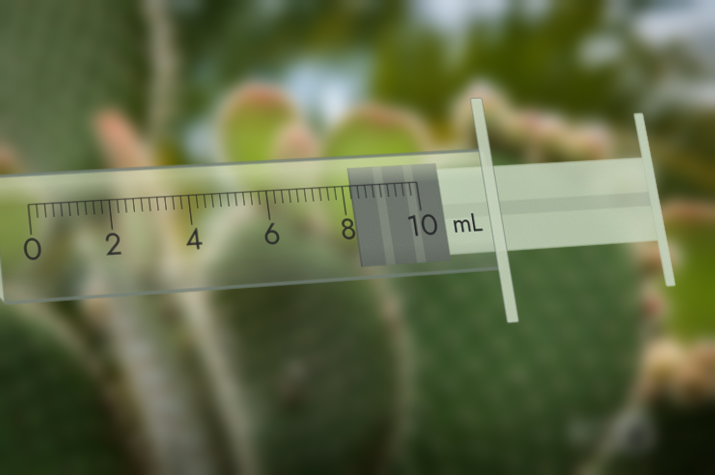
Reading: 8.2 mL
